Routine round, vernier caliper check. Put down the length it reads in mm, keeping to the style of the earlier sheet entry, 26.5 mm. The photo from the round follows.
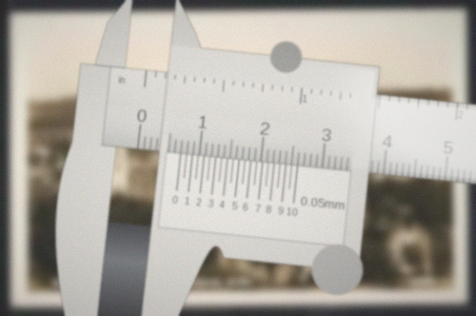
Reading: 7.0 mm
